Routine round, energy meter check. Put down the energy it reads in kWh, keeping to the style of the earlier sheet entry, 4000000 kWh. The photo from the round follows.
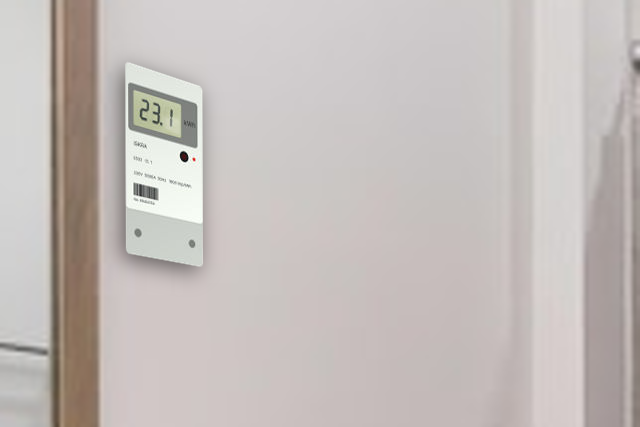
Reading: 23.1 kWh
